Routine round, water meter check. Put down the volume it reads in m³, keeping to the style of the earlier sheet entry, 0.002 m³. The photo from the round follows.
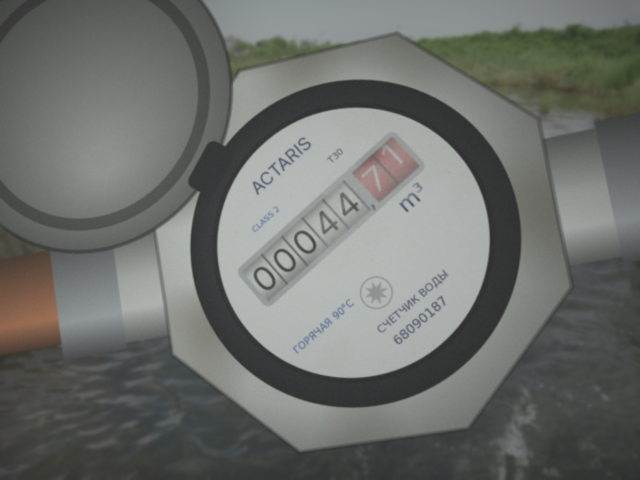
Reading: 44.71 m³
